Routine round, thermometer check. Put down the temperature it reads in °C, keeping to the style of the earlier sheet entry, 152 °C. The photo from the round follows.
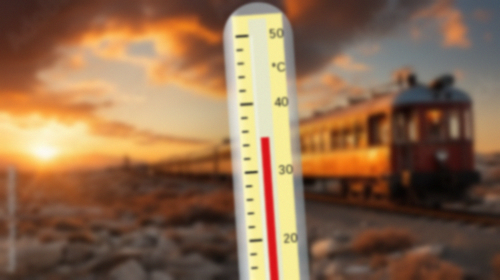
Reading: 35 °C
